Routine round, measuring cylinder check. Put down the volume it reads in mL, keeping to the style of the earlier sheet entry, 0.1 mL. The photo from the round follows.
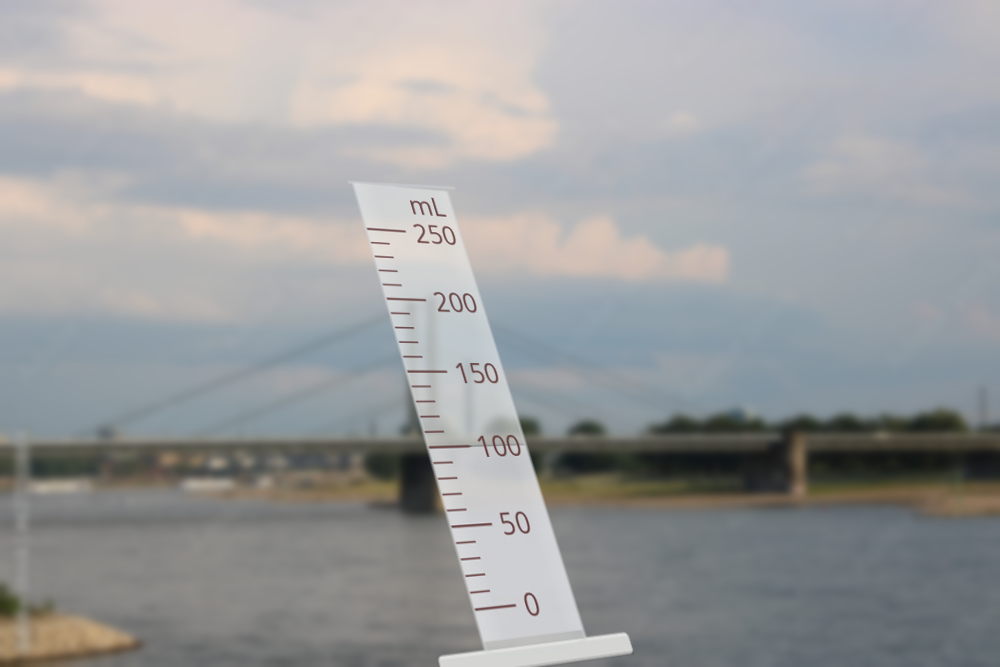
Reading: 100 mL
